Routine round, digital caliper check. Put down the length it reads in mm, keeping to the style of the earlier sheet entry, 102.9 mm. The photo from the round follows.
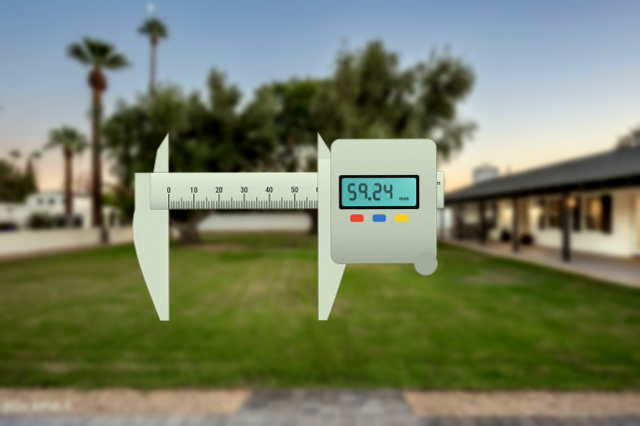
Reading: 59.24 mm
